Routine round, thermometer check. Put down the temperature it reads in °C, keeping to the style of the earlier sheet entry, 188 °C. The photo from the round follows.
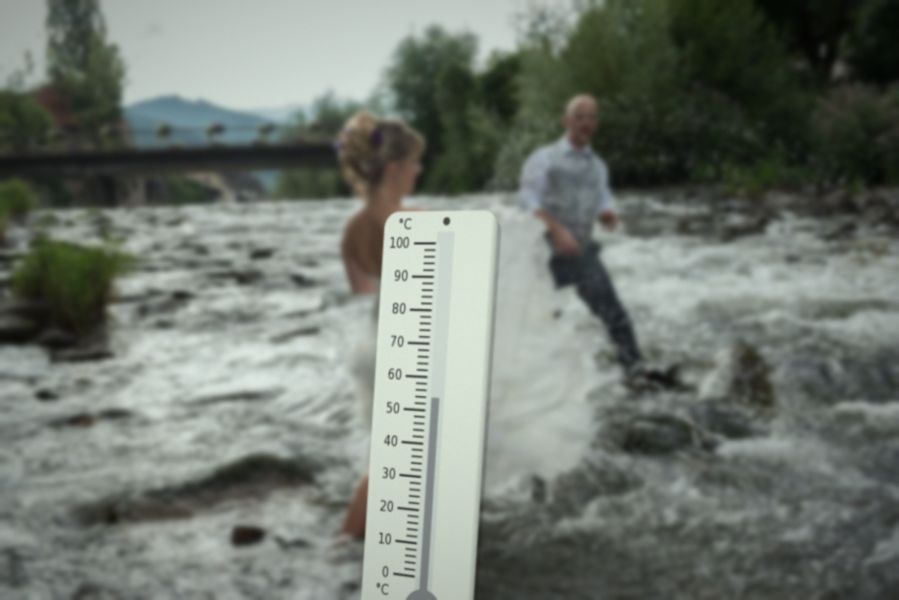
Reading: 54 °C
